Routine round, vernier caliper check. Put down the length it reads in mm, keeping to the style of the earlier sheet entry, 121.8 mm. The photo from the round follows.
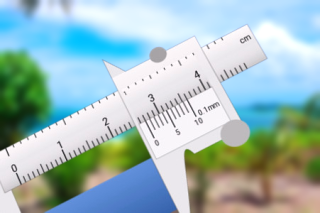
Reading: 27.0 mm
